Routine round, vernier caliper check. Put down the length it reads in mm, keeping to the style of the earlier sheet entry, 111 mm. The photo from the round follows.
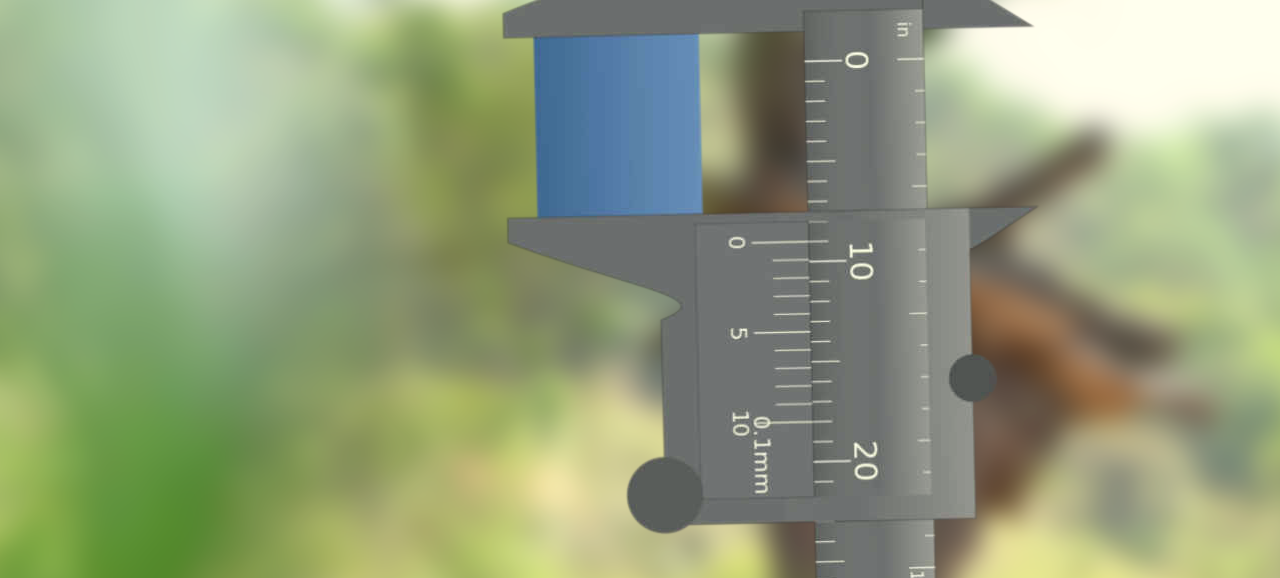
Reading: 9.0 mm
